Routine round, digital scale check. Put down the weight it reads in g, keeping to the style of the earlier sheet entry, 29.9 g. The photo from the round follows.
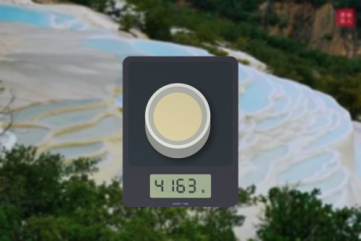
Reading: 4163 g
